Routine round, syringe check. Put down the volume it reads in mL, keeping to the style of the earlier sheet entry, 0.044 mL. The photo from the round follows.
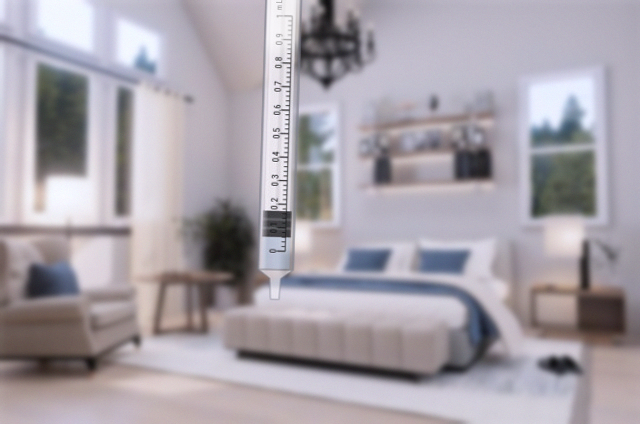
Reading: 0.06 mL
